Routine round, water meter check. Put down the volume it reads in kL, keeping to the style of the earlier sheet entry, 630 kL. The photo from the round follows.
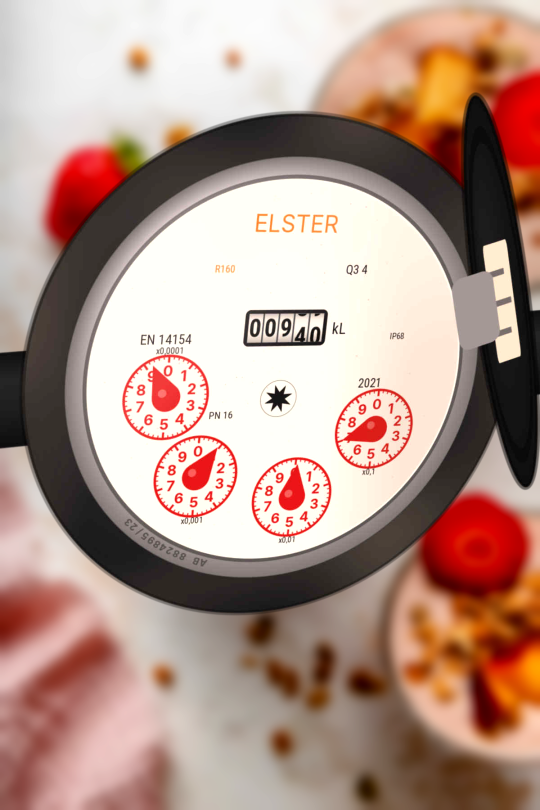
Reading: 939.7009 kL
